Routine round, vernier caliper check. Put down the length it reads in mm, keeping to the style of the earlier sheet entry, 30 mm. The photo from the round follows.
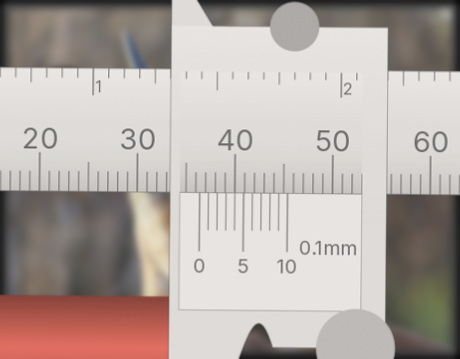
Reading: 36.4 mm
